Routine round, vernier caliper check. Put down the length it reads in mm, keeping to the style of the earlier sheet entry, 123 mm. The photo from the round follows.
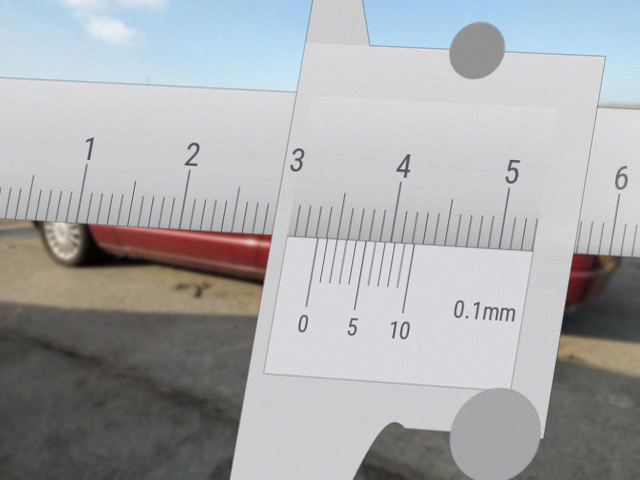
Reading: 33.2 mm
